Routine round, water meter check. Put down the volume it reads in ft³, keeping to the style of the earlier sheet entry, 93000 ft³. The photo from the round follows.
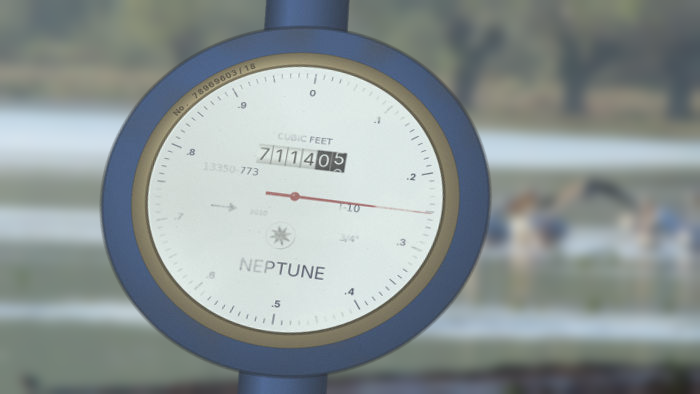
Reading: 711405.25 ft³
